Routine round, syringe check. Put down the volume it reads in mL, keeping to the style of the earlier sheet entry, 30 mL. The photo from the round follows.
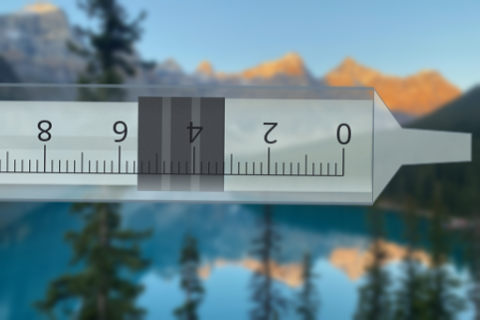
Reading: 3.2 mL
